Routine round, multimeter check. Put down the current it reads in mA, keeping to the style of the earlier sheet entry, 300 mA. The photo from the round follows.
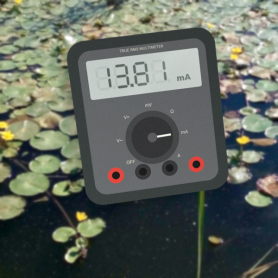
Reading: 13.81 mA
